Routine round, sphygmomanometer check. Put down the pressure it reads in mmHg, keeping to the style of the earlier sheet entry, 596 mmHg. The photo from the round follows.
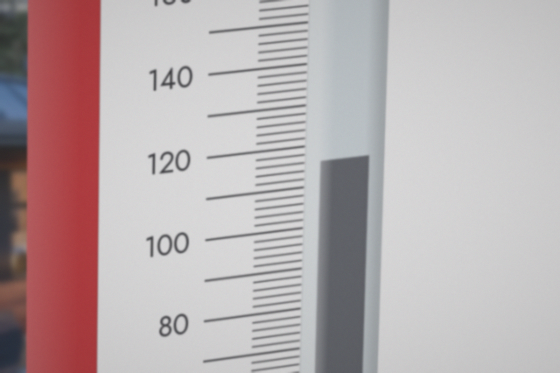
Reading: 116 mmHg
